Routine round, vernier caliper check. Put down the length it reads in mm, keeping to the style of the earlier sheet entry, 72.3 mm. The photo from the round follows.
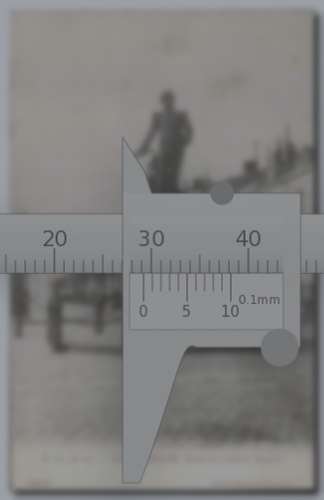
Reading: 29.2 mm
